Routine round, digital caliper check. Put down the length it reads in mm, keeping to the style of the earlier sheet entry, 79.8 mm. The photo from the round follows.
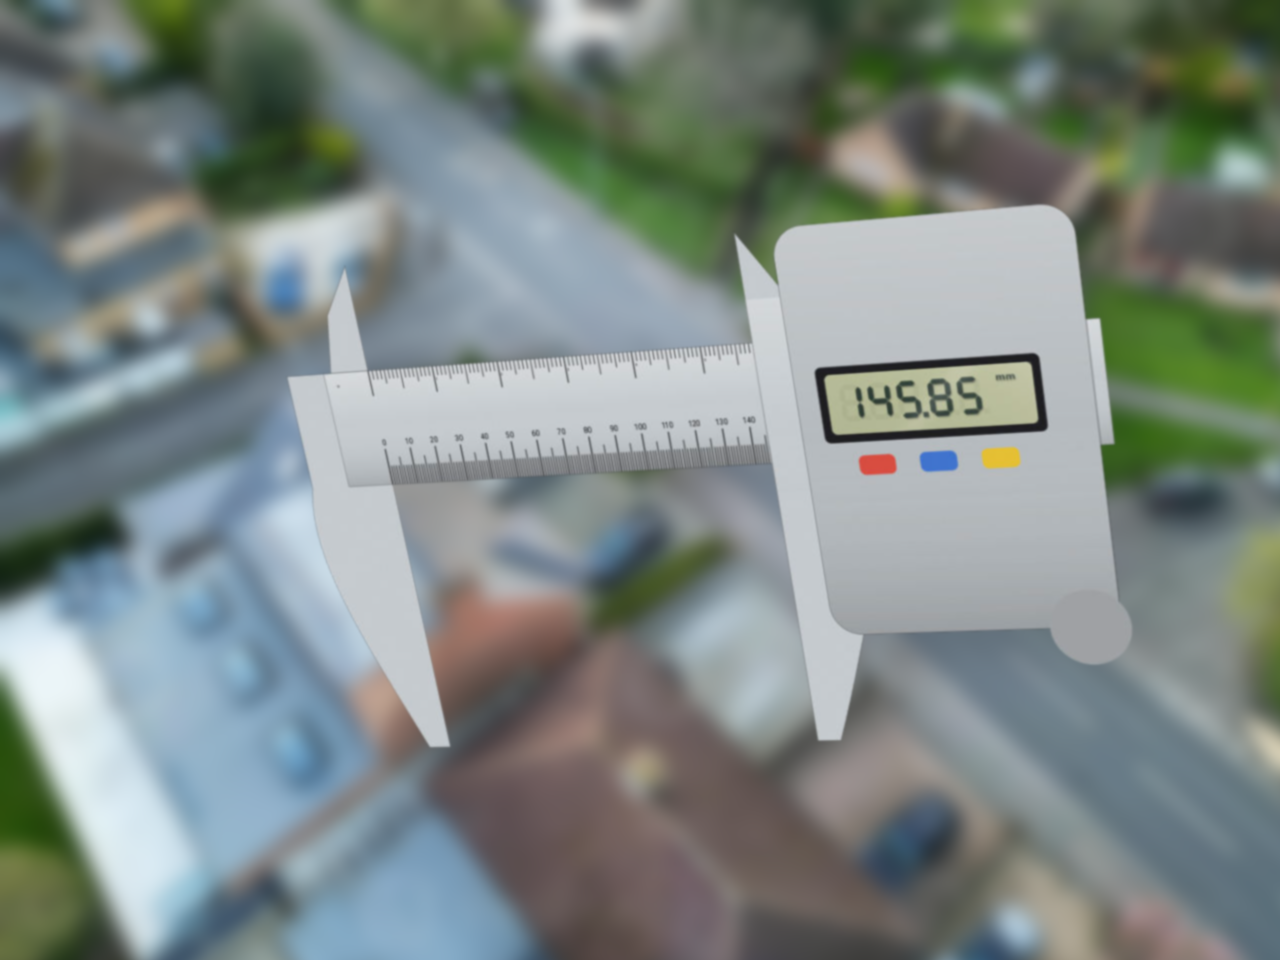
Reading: 145.85 mm
